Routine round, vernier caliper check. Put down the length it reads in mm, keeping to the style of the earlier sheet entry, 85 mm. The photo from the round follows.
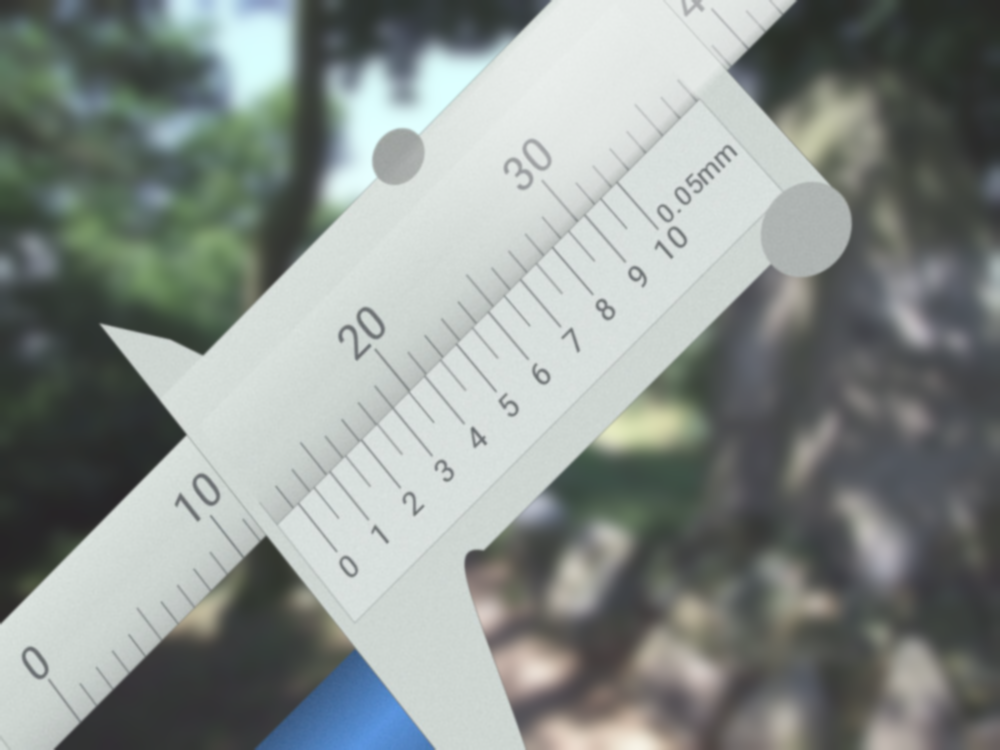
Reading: 13.3 mm
